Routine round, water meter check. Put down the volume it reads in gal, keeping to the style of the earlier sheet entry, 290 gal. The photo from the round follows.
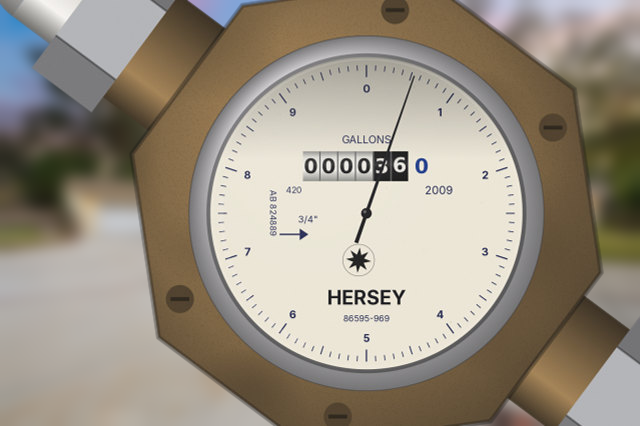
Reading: 360.5 gal
